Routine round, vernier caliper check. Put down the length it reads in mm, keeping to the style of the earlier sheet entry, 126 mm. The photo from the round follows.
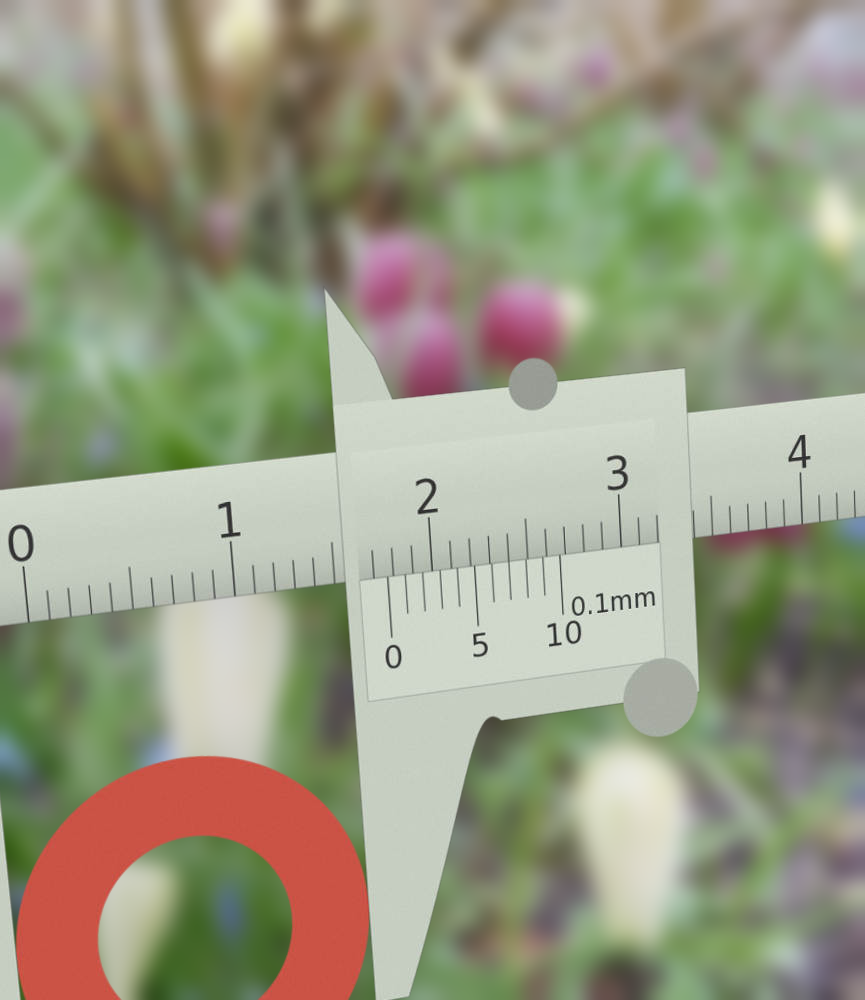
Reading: 17.7 mm
